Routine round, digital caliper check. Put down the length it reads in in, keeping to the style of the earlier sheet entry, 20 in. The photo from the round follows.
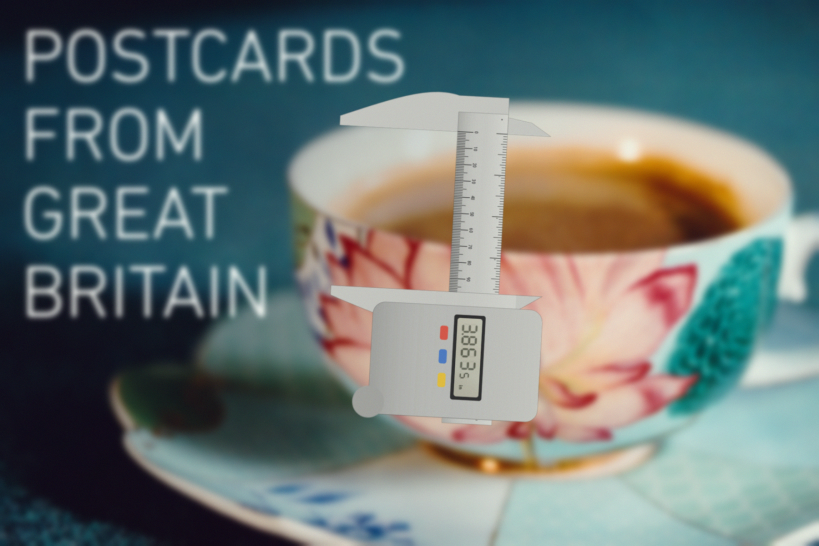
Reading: 3.8635 in
